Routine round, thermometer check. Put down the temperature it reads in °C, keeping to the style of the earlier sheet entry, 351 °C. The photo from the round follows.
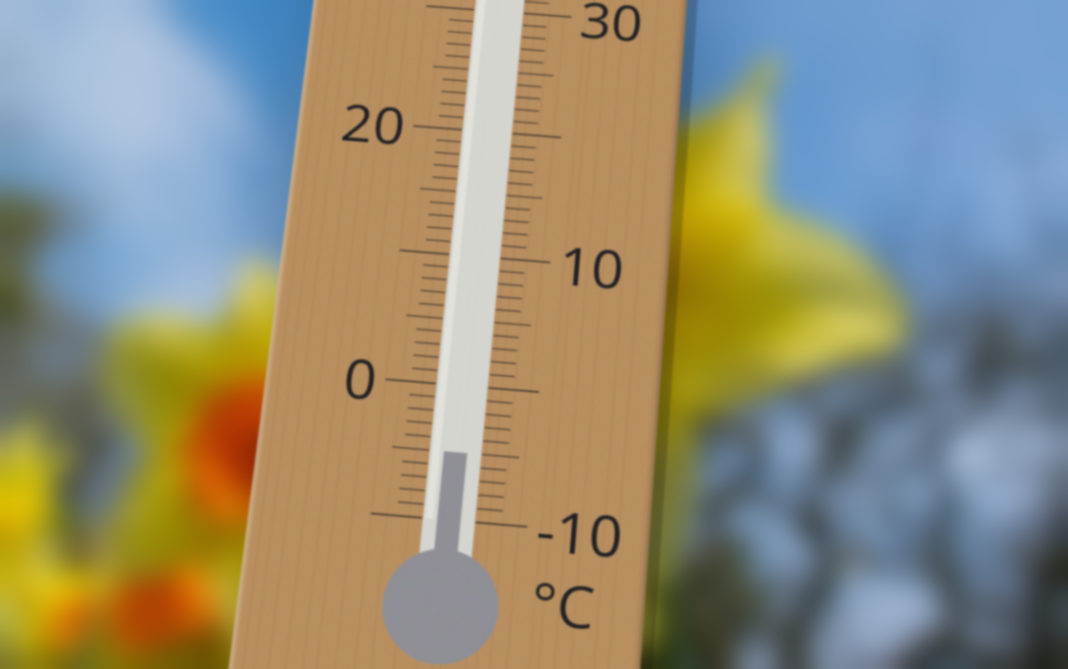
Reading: -5 °C
